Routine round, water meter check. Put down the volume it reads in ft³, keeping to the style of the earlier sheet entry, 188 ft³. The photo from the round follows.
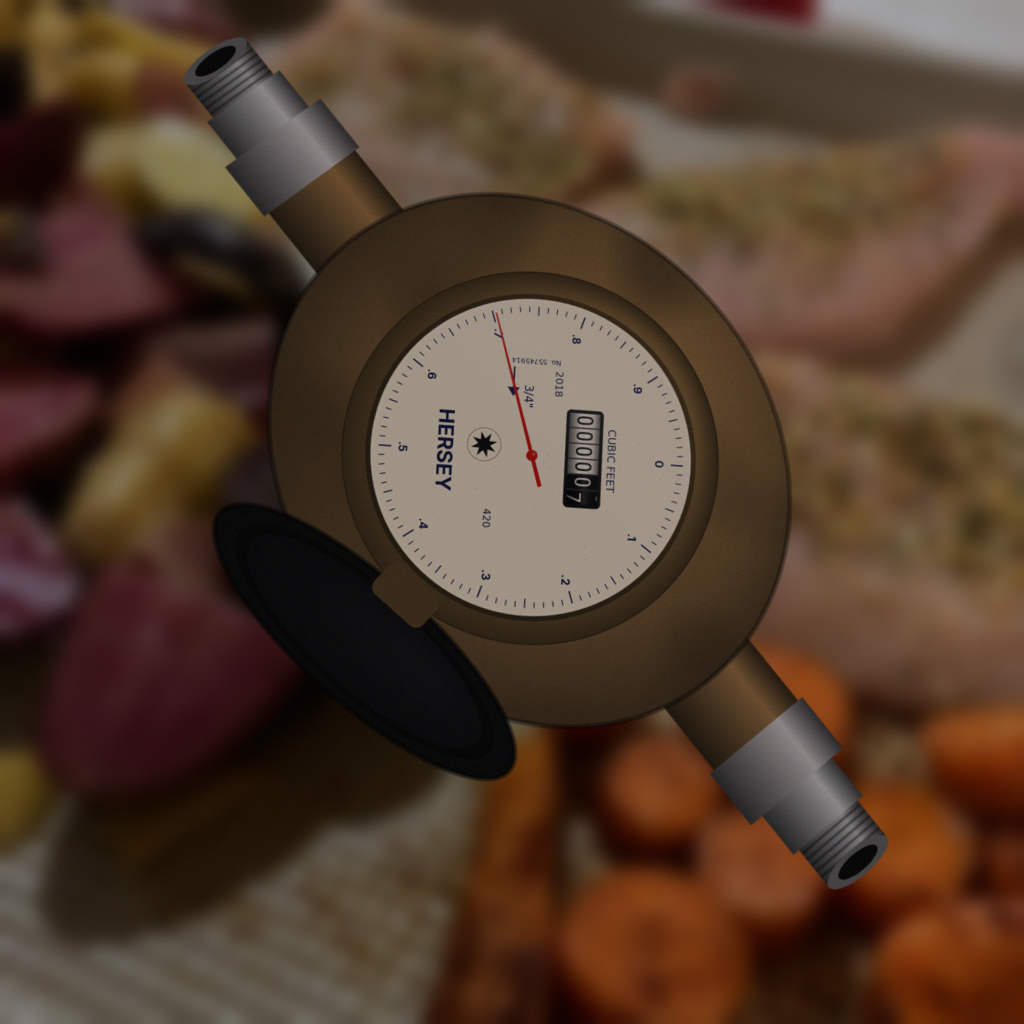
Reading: 6.70 ft³
